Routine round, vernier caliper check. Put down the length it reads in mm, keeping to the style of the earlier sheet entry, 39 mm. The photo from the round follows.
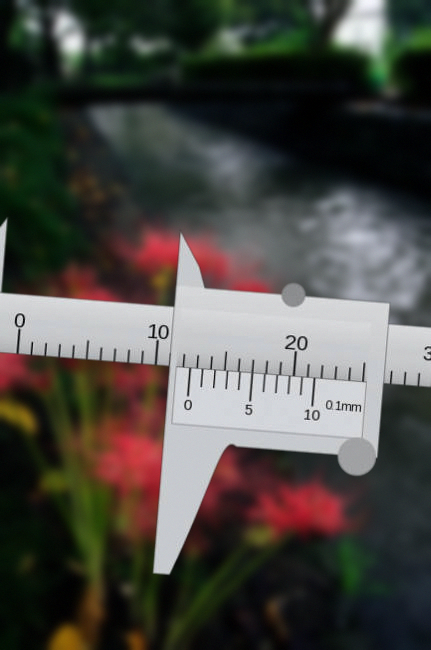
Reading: 12.5 mm
